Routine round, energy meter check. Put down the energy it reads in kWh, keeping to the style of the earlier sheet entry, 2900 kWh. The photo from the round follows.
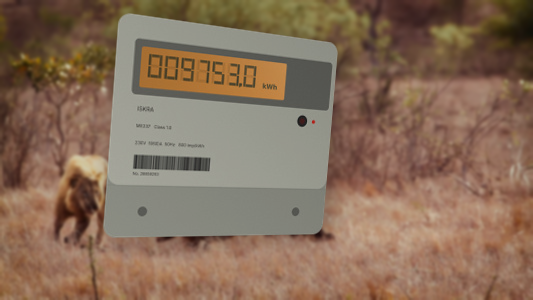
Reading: 9753.0 kWh
